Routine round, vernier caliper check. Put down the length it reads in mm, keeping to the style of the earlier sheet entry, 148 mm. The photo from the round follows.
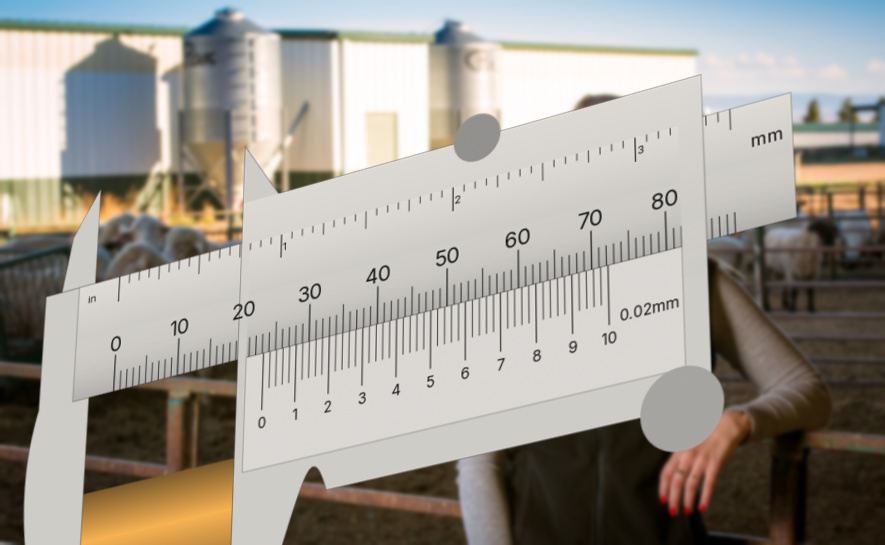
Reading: 23.2 mm
